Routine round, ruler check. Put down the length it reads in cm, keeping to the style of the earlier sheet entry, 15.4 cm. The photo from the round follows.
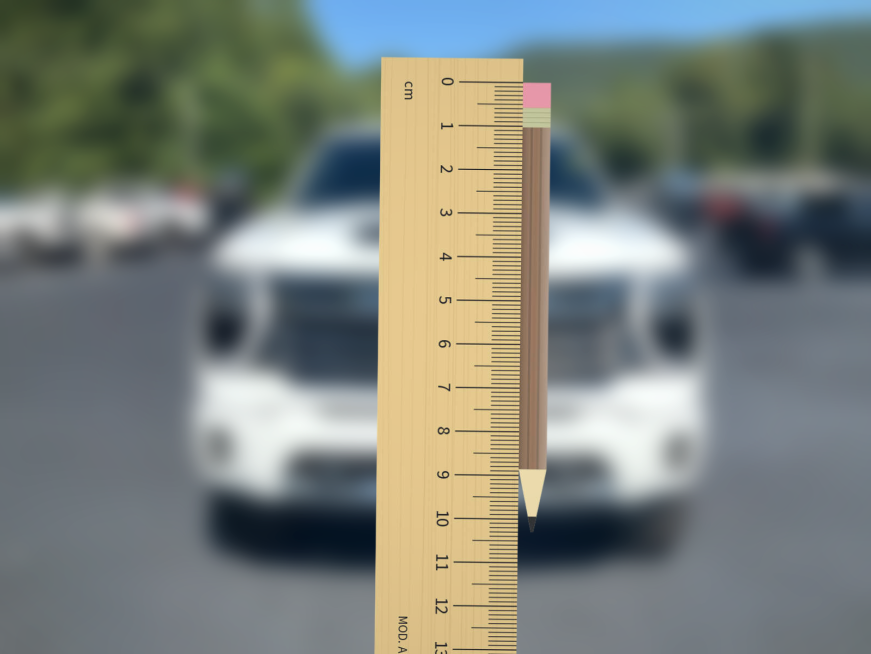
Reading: 10.3 cm
